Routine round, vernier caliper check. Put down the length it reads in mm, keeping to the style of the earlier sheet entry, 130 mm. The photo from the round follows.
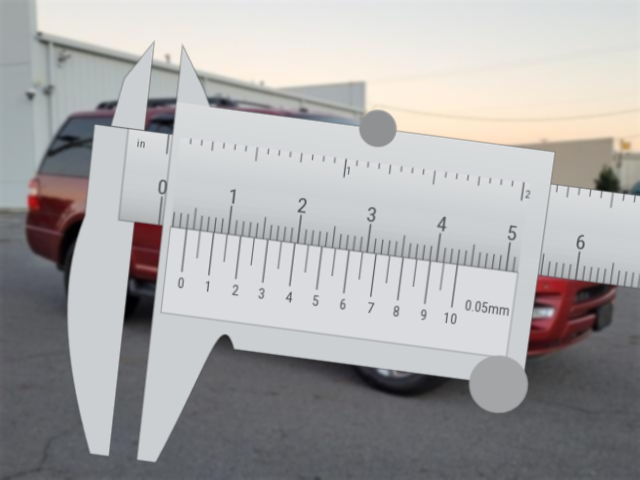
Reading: 4.0 mm
